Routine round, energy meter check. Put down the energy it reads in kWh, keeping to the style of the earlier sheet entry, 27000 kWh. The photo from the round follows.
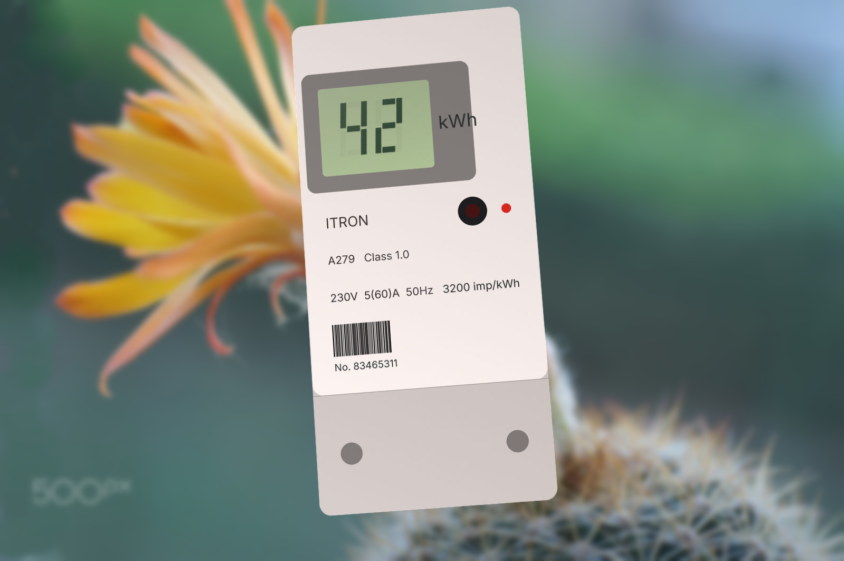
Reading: 42 kWh
